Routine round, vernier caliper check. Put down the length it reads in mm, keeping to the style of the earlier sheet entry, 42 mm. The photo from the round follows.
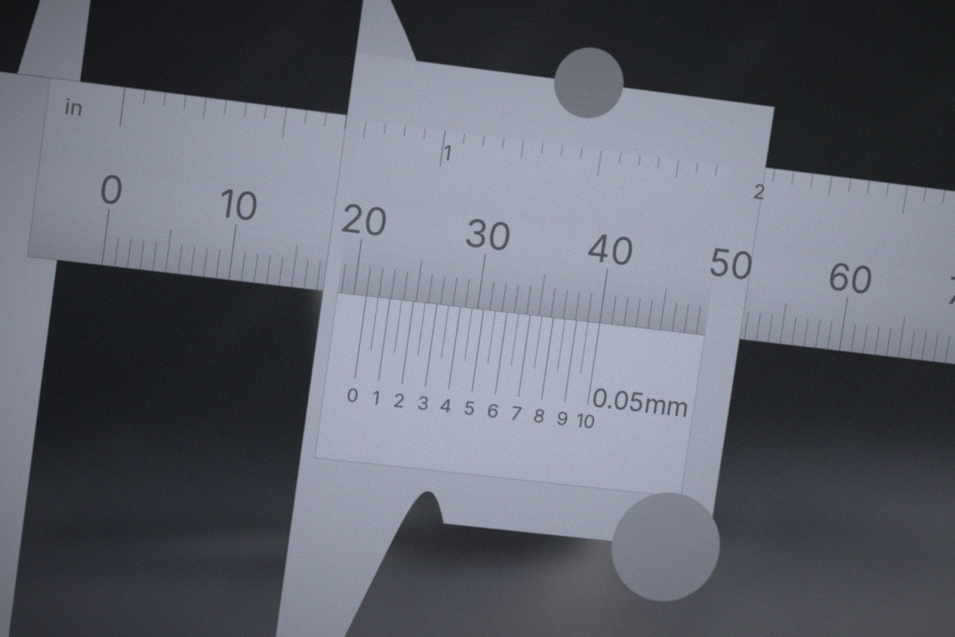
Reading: 21.0 mm
